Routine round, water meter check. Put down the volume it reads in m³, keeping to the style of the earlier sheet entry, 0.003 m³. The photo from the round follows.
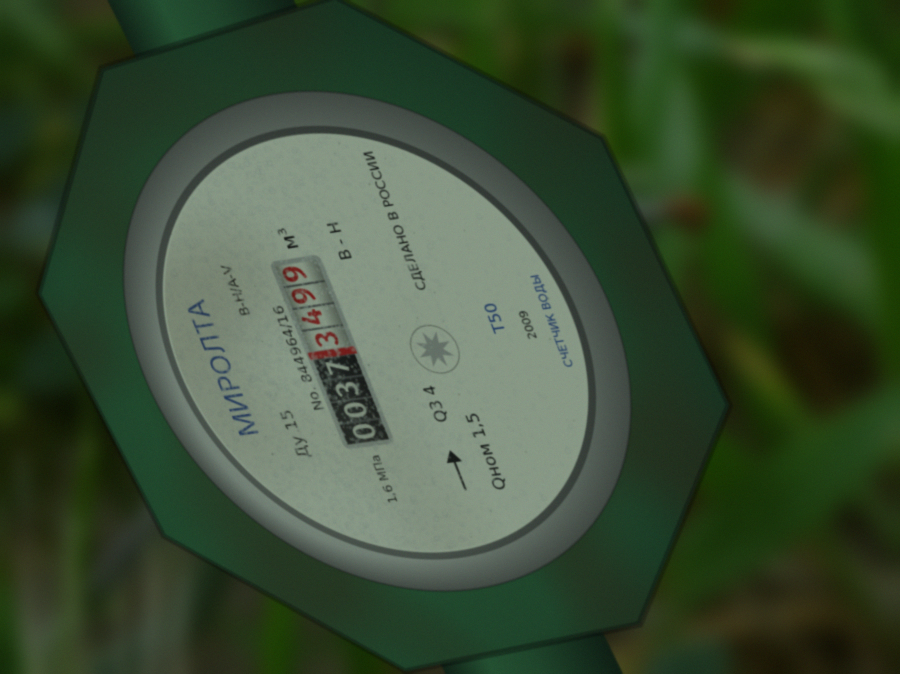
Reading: 37.3499 m³
